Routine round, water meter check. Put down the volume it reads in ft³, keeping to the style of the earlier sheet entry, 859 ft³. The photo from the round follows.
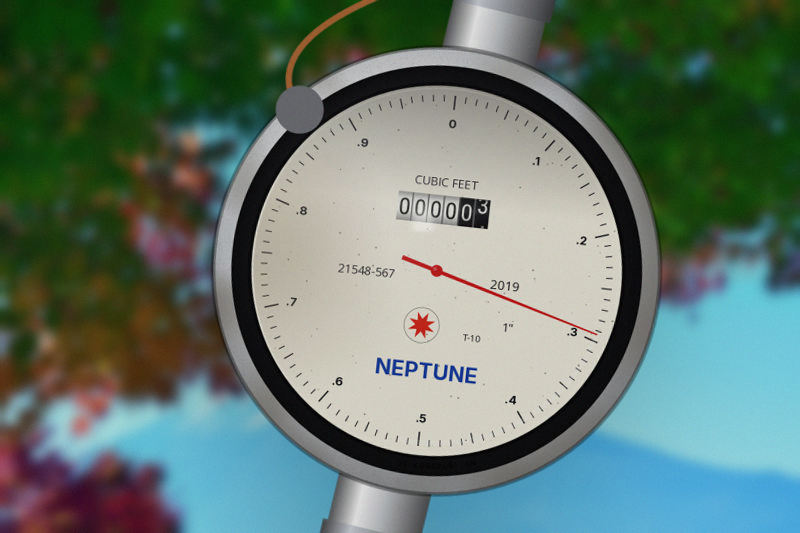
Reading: 3.29 ft³
